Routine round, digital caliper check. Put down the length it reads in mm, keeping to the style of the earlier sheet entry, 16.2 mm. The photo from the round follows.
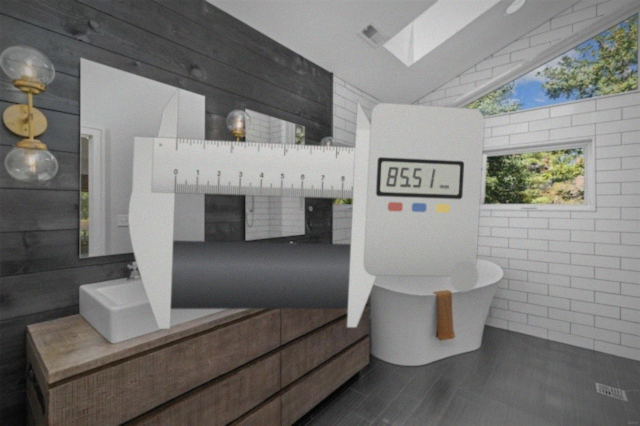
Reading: 85.51 mm
